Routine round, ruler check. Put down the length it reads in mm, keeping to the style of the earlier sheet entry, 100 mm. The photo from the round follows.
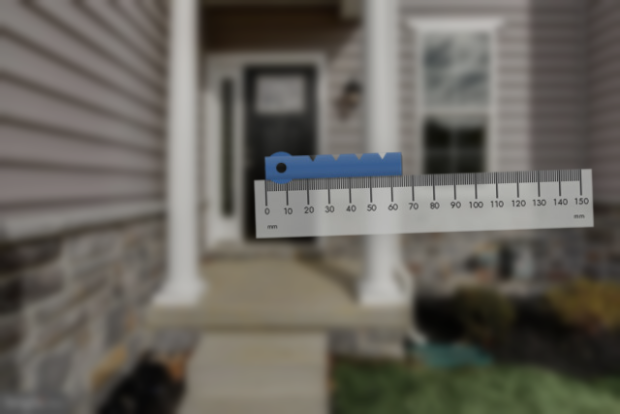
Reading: 65 mm
